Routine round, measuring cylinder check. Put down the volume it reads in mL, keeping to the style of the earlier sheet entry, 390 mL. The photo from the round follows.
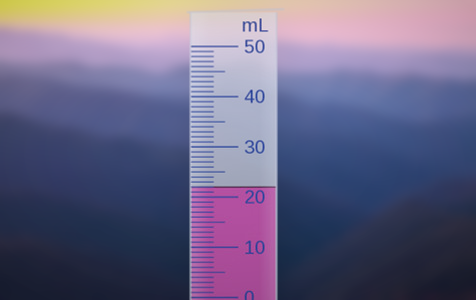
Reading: 22 mL
